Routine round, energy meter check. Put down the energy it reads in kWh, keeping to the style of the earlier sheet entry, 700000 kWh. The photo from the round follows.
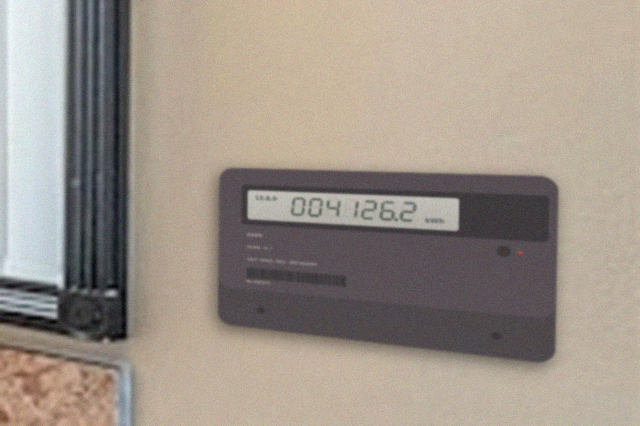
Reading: 4126.2 kWh
